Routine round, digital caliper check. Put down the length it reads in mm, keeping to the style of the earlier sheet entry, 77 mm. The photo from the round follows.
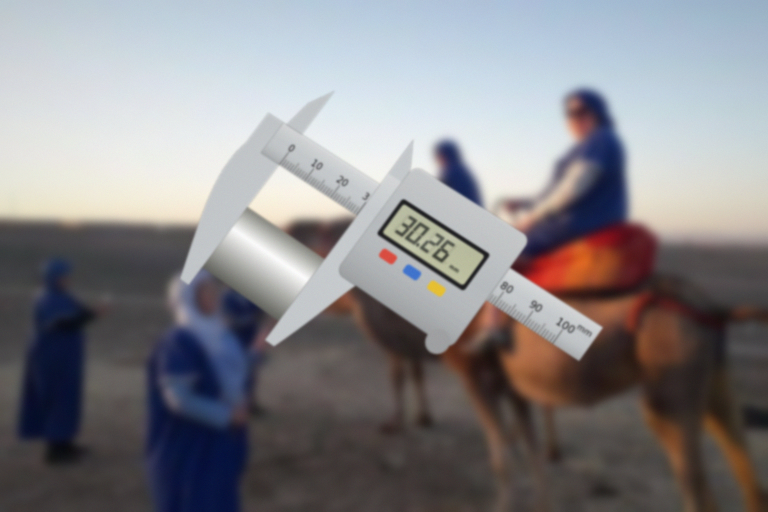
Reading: 30.26 mm
